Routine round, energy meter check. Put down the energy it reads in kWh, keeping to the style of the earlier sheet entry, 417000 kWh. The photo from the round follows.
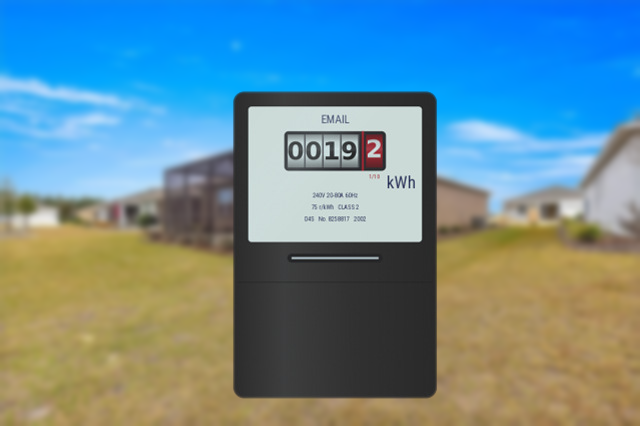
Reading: 19.2 kWh
